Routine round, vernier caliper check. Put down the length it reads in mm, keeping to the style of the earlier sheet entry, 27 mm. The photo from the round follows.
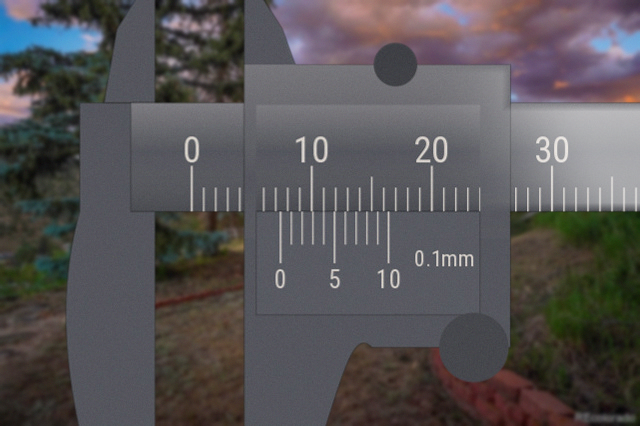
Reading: 7.4 mm
